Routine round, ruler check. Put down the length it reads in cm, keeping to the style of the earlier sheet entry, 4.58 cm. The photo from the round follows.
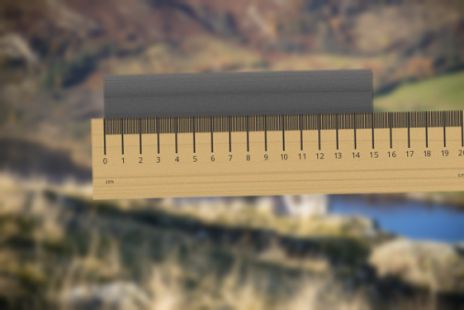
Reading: 15 cm
